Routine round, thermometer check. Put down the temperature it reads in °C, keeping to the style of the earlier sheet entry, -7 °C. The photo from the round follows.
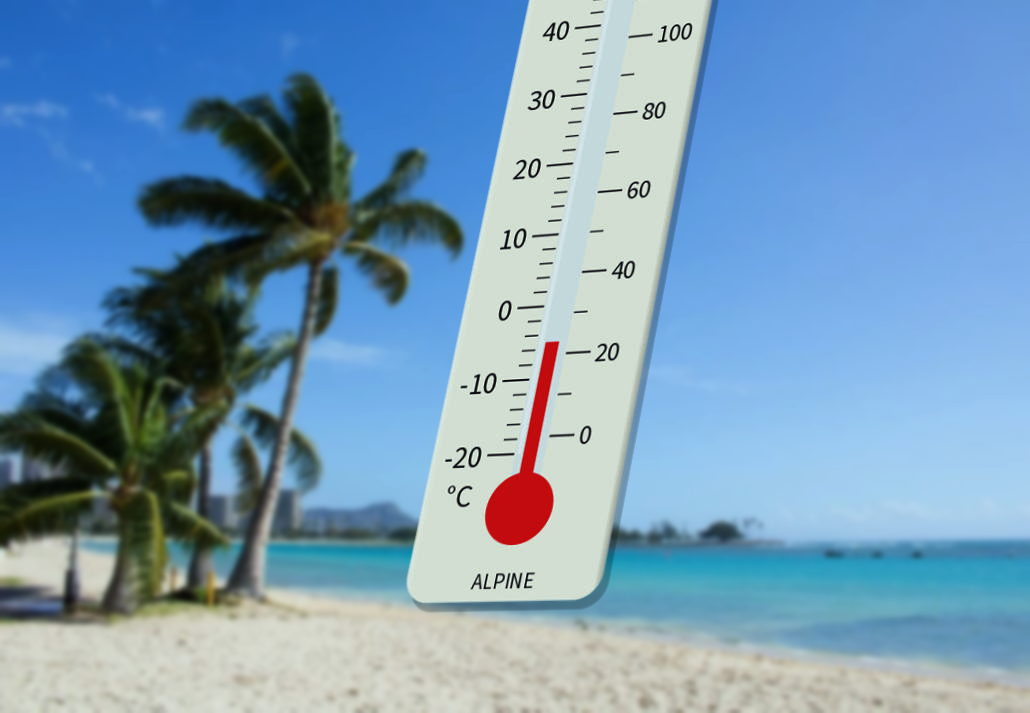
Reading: -5 °C
